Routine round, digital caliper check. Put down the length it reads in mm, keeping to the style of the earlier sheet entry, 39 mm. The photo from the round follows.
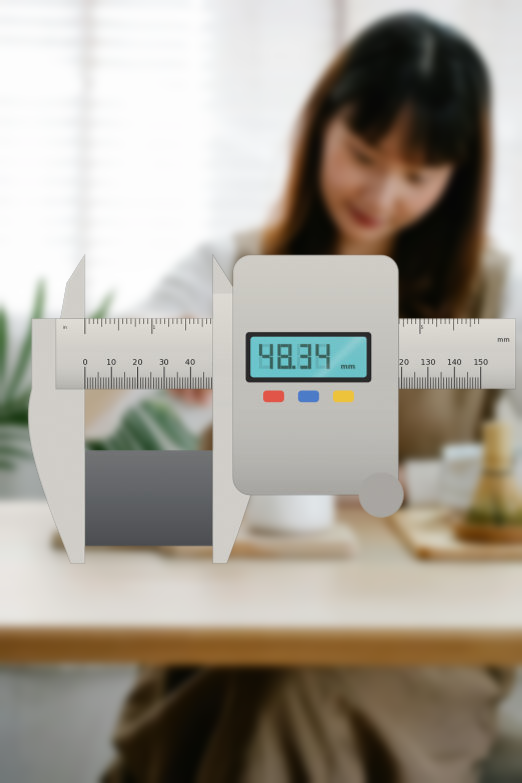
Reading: 48.34 mm
